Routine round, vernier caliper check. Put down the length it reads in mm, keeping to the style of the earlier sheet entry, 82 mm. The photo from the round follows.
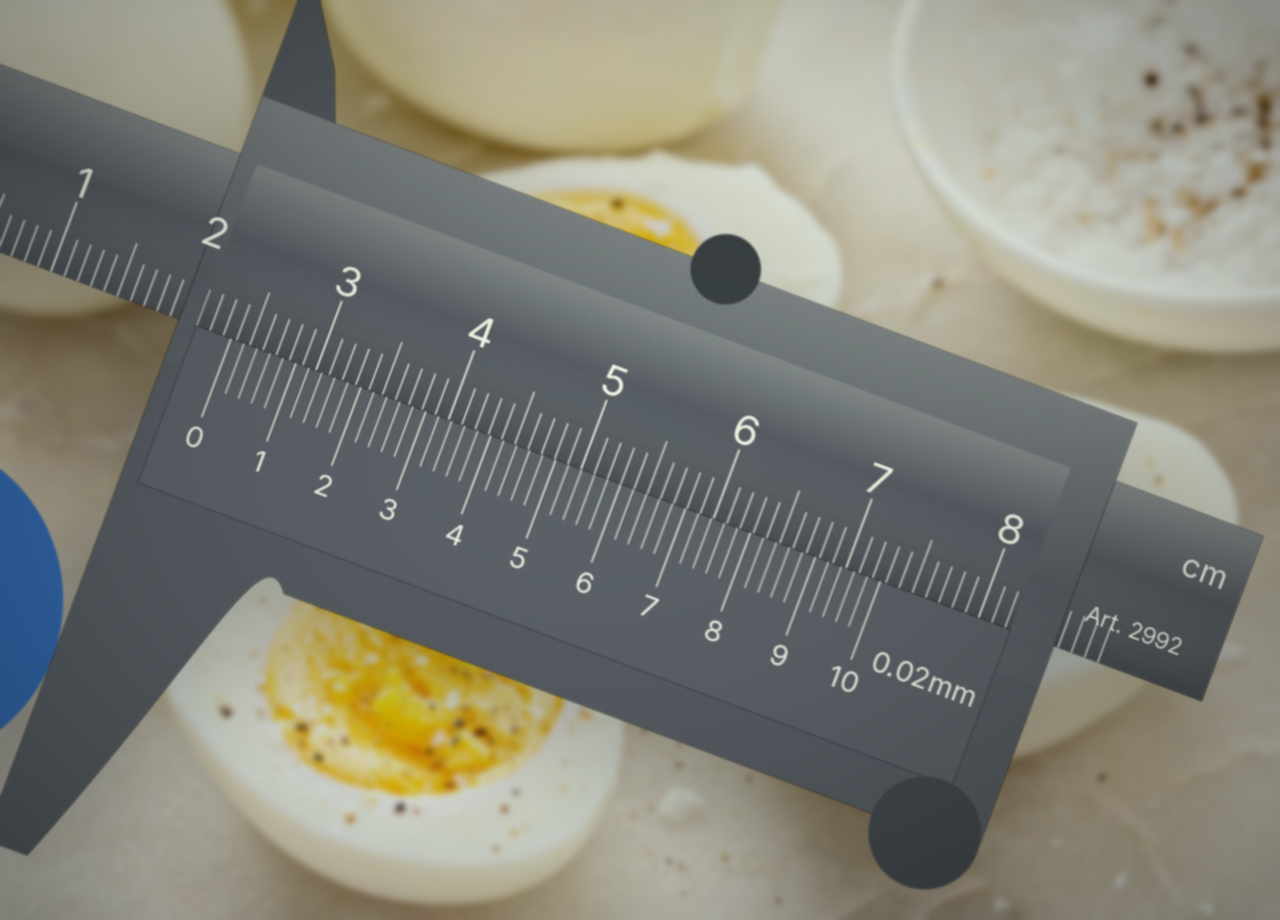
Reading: 23.6 mm
